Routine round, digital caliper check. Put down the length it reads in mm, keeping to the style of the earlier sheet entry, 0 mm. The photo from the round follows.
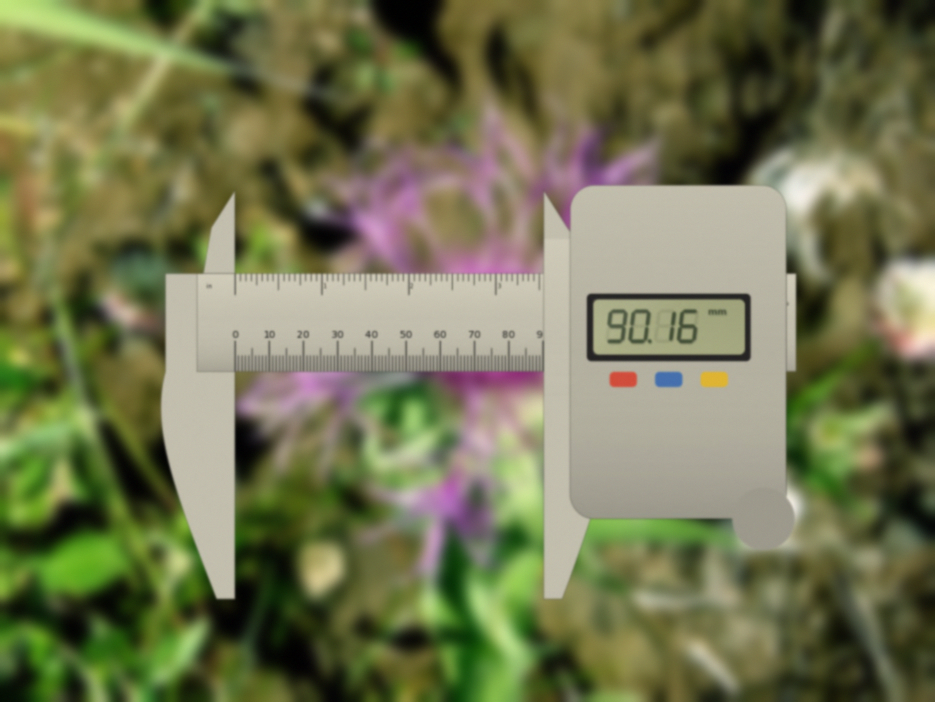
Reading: 90.16 mm
